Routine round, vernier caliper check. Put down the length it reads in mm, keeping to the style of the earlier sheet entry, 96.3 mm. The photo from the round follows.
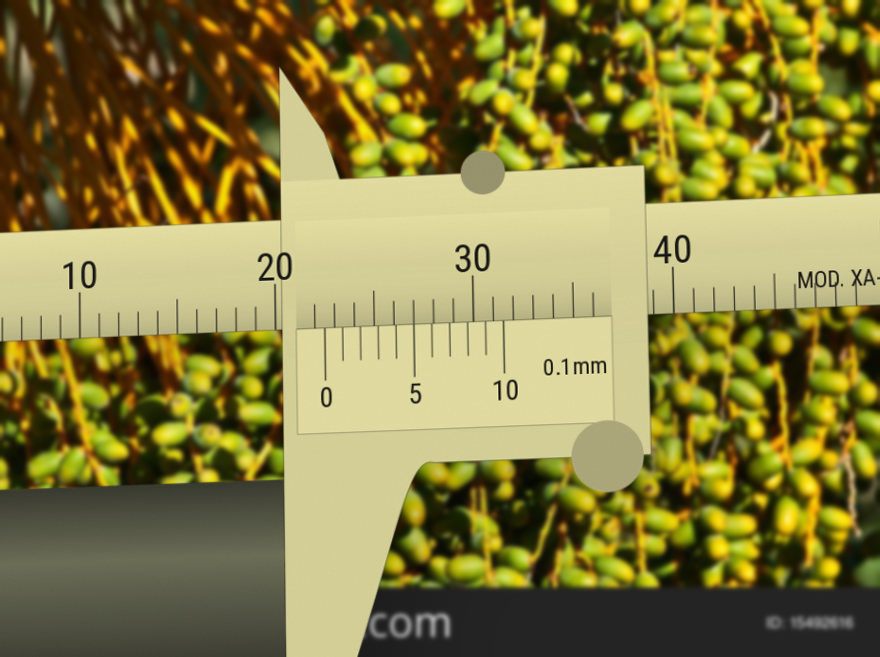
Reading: 22.5 mm
